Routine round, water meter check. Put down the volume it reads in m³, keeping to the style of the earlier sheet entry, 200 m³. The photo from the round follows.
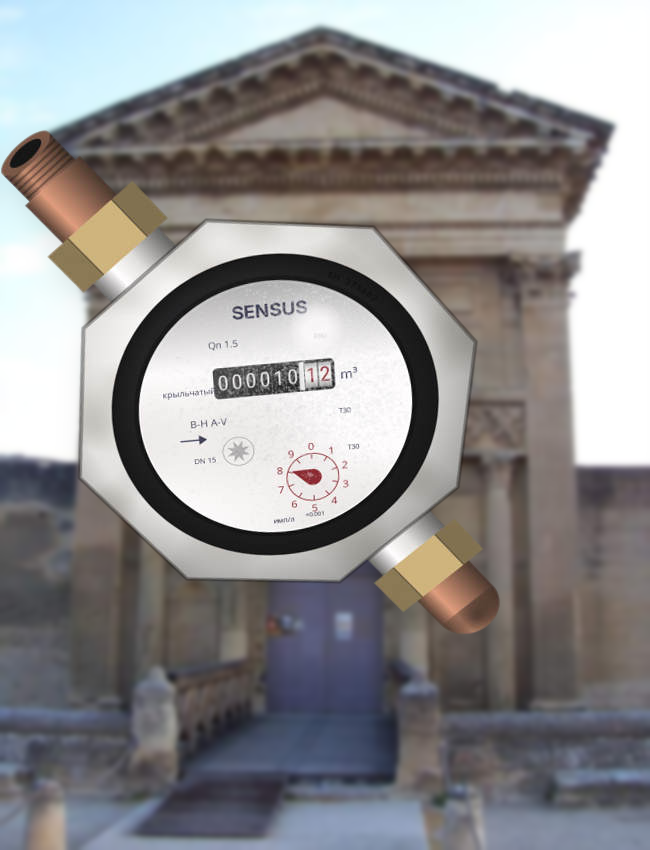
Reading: 10.128 m³
